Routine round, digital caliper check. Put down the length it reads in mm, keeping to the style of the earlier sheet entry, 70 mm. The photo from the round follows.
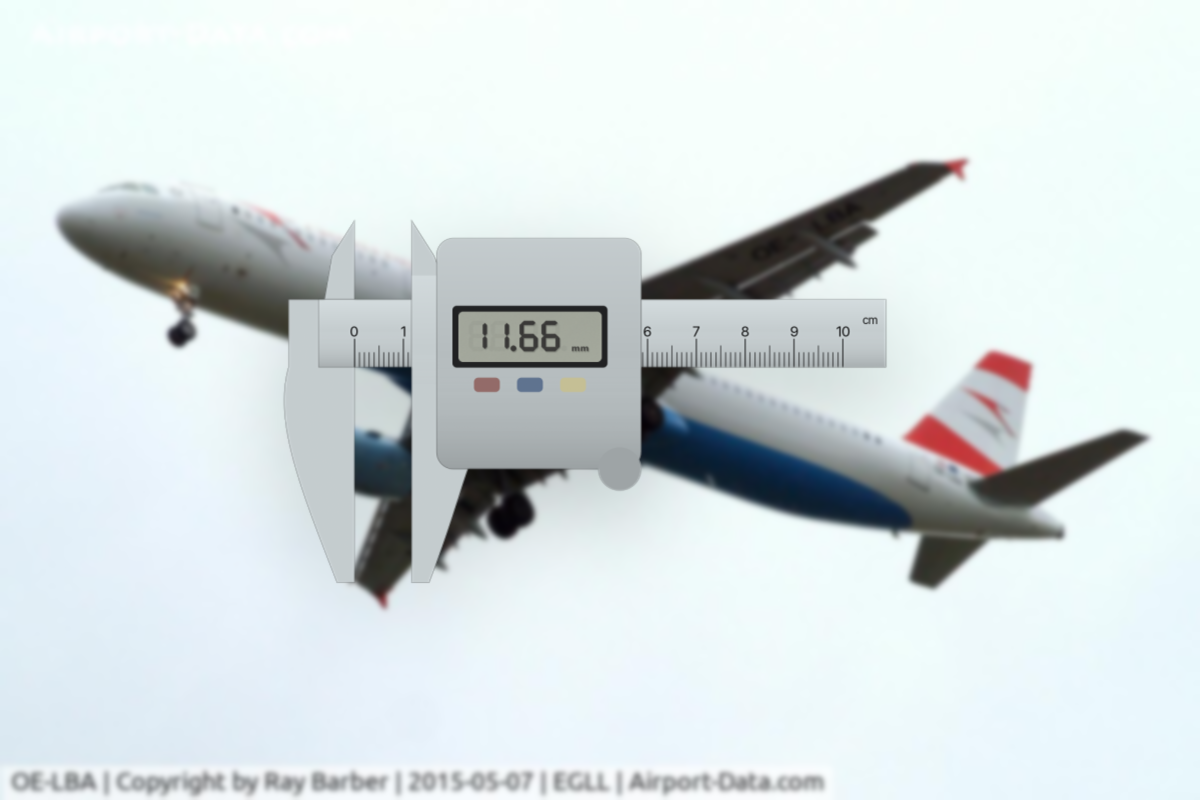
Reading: 11.66 mm
